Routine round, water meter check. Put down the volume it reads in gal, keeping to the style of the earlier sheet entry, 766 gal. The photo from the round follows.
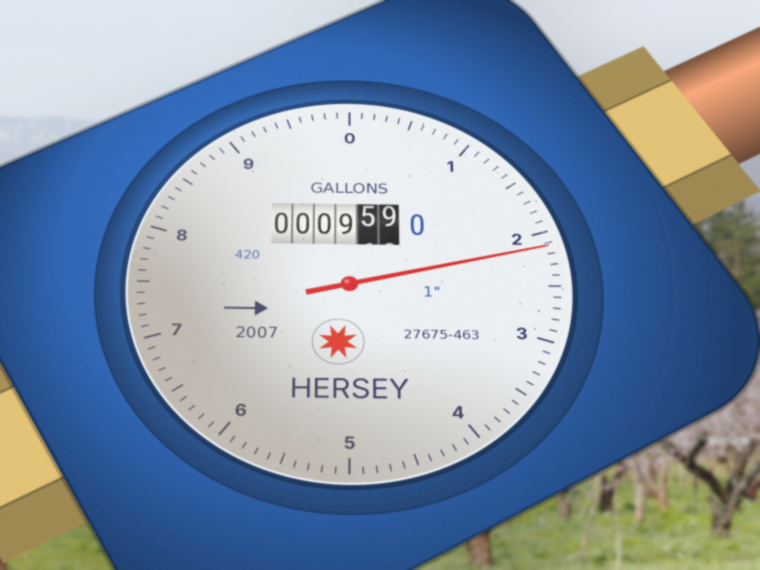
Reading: 9592.1 gal
